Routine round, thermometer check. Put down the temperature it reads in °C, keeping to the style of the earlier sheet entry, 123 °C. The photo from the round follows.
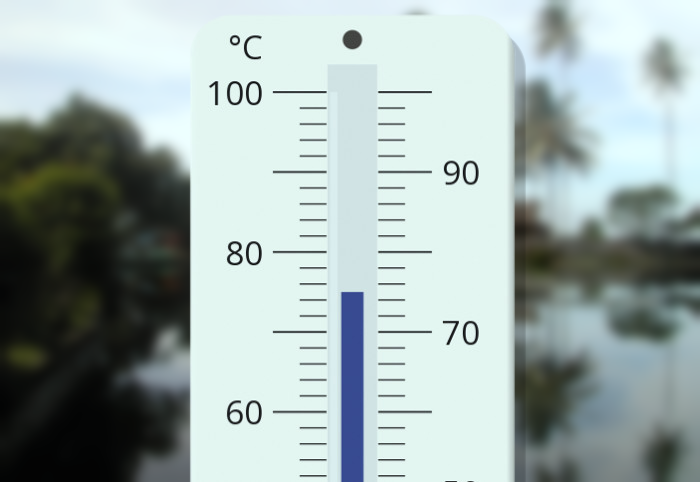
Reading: 75 °C
